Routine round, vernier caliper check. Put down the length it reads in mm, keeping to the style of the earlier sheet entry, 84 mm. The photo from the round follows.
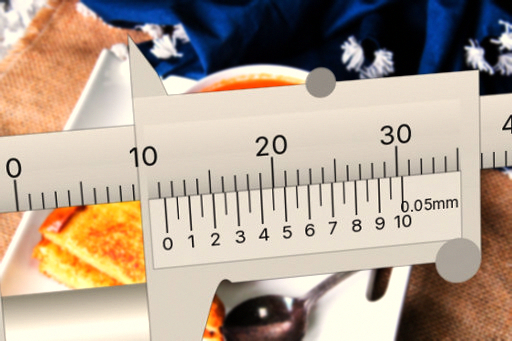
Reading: 11.4 mm
